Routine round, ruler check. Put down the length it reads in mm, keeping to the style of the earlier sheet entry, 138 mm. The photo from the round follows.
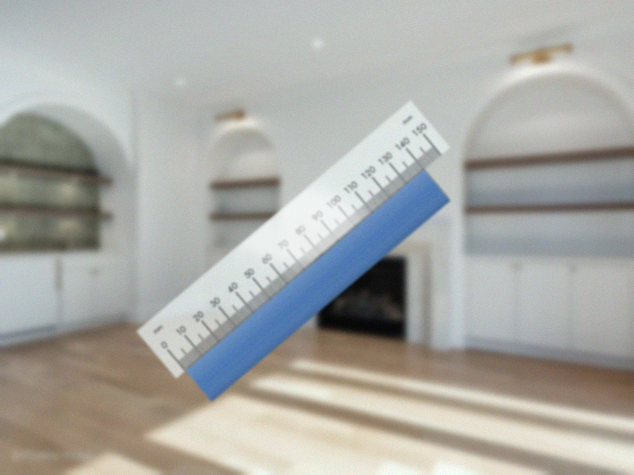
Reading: 140 mm
